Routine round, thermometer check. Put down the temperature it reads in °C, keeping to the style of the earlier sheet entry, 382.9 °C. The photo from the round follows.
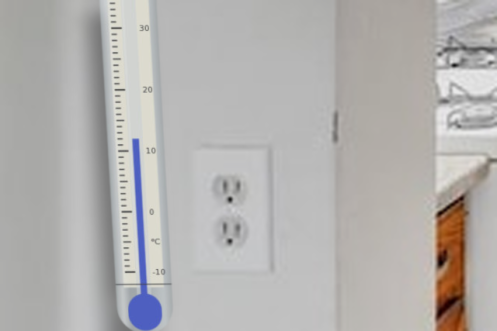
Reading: 12 °C
